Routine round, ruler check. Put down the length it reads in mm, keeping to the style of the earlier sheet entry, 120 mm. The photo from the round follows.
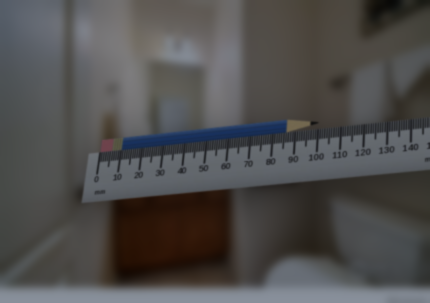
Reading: 100 mm
